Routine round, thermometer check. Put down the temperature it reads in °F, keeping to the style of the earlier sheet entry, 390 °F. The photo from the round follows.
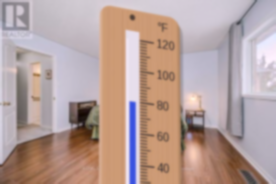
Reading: 80 °F
